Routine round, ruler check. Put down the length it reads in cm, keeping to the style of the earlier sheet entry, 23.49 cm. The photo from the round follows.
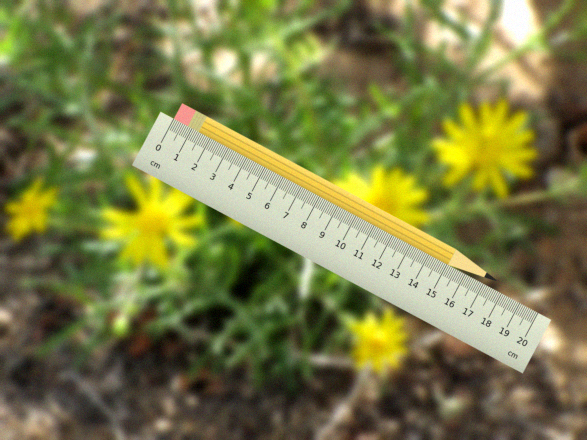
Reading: 17.5 cm
